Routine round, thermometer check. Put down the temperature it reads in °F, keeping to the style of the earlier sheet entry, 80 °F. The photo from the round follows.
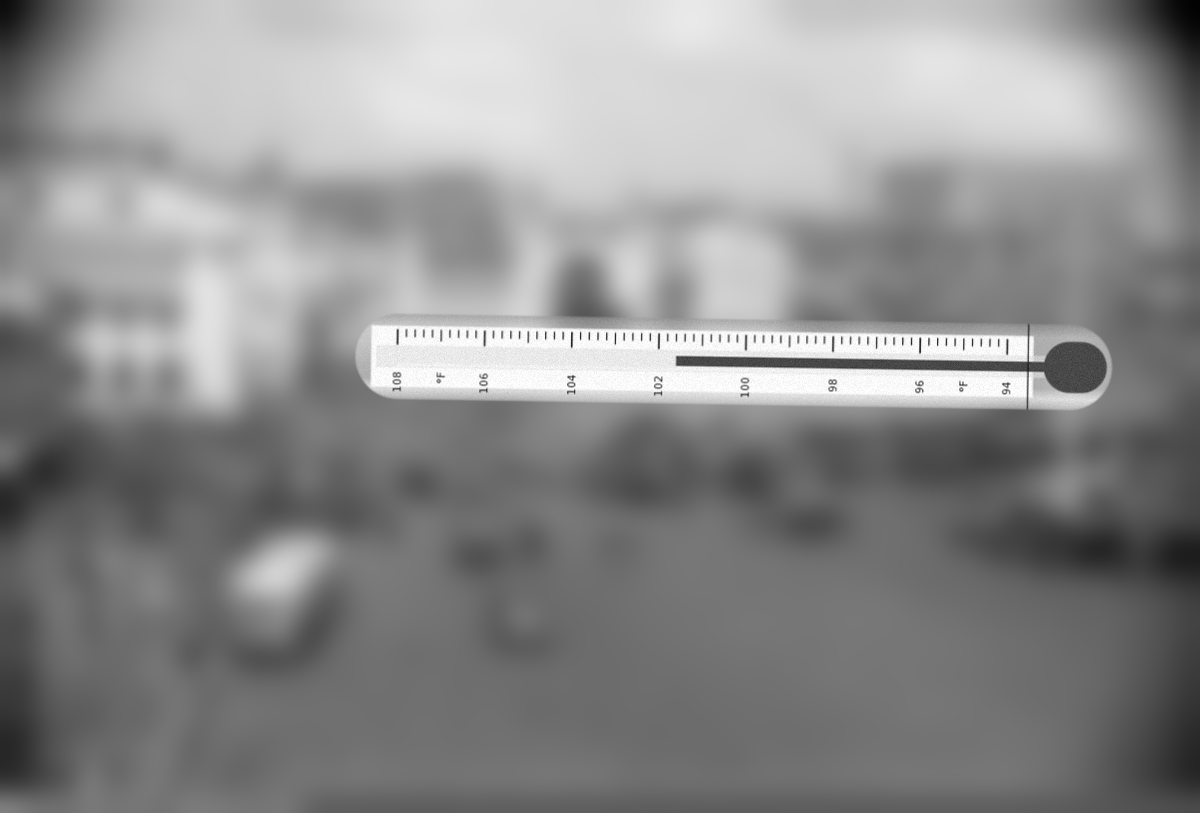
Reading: 101.6 °F
